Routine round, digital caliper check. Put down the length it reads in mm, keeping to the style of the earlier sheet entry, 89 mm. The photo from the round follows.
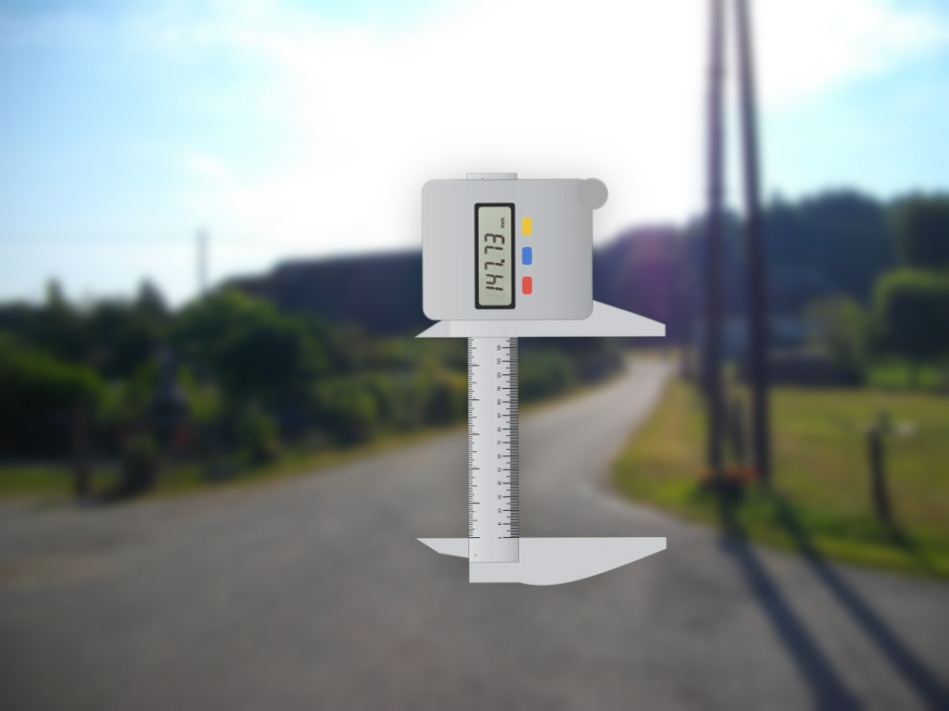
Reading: 147.73 mm
